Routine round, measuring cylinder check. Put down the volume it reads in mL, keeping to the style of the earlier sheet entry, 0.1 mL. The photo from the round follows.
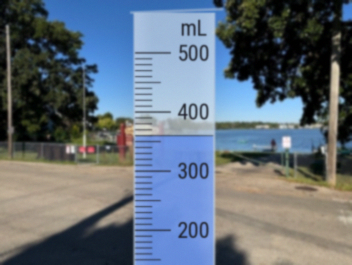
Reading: 360 mL
